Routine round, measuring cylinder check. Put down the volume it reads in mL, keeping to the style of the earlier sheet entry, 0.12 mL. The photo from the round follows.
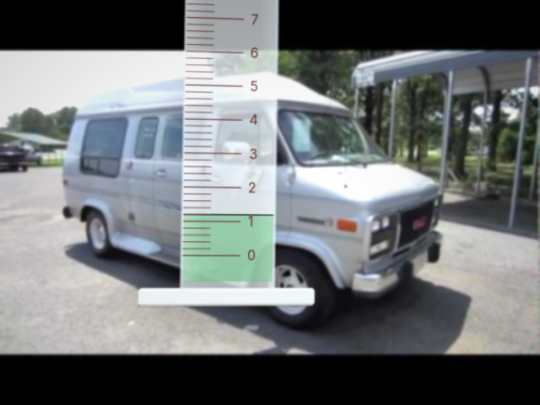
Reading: 1.2 mL
